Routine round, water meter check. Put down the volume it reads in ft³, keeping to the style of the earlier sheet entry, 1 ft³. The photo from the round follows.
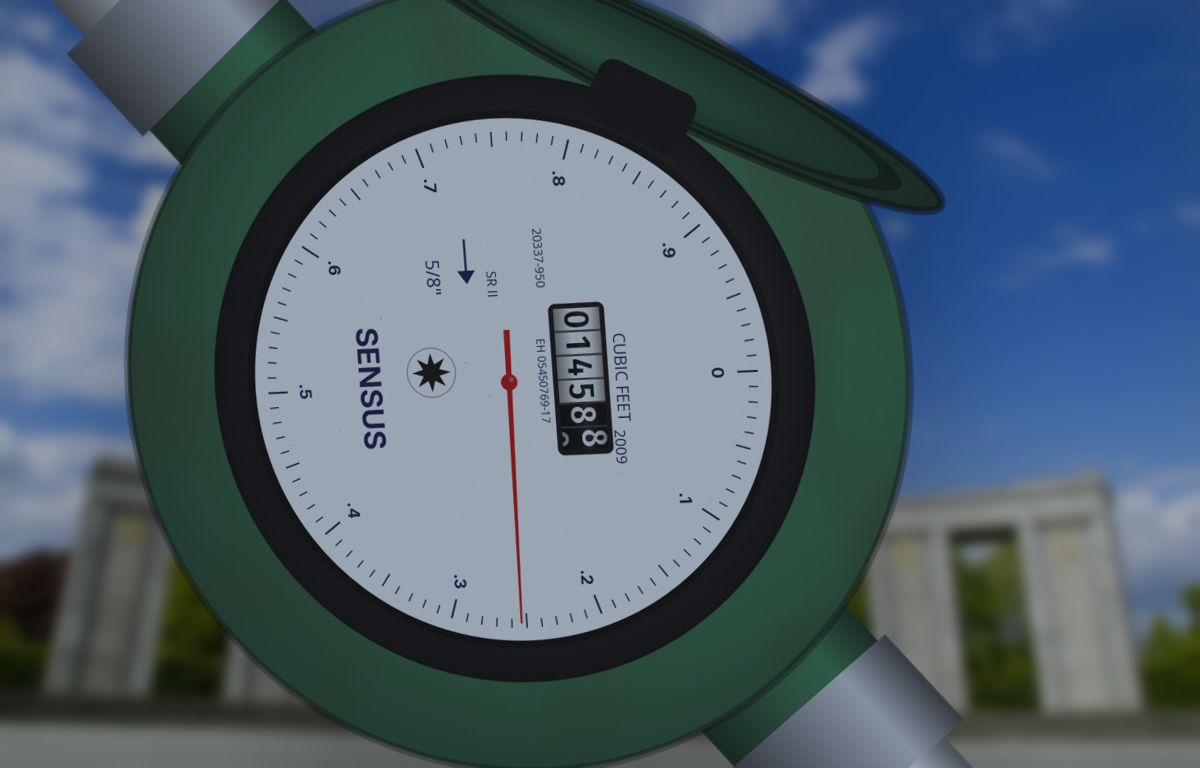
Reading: 14588.25 ft³
